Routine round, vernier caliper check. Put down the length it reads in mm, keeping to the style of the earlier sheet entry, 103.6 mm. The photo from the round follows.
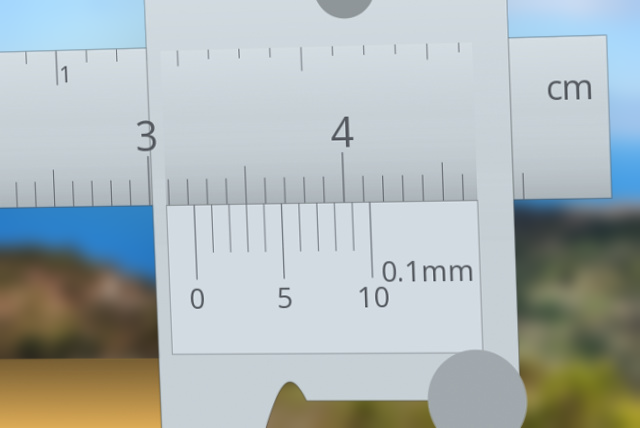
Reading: 32.3 mm
